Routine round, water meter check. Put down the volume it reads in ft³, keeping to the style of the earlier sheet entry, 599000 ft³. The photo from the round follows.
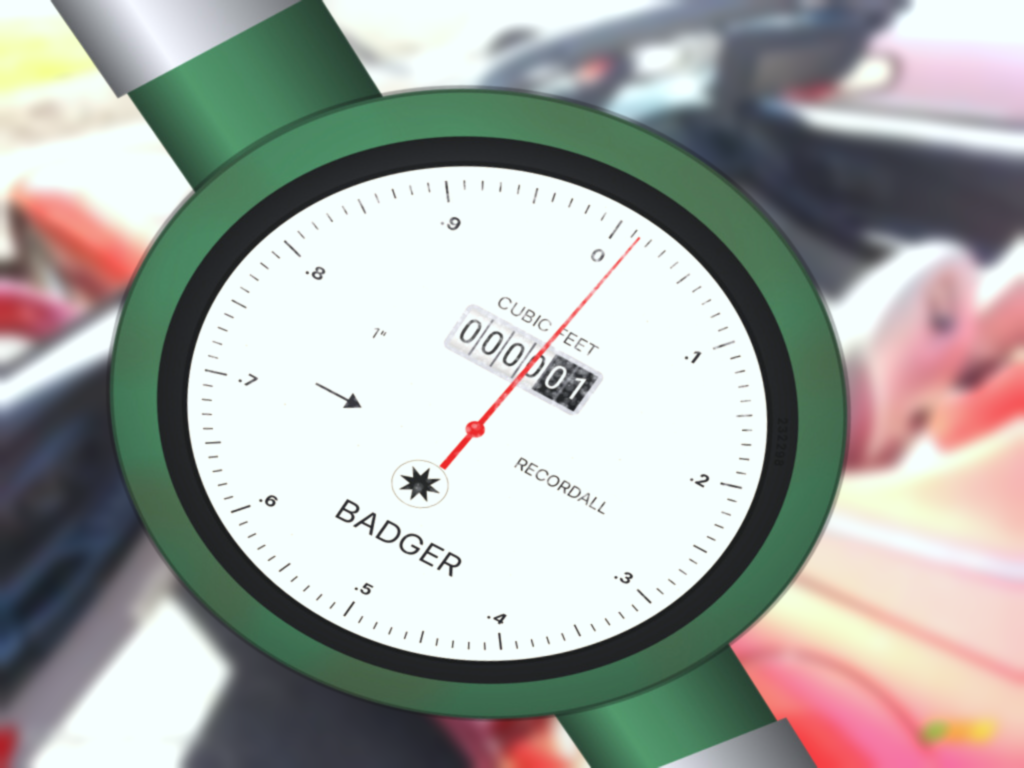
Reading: 1.01 ft³
